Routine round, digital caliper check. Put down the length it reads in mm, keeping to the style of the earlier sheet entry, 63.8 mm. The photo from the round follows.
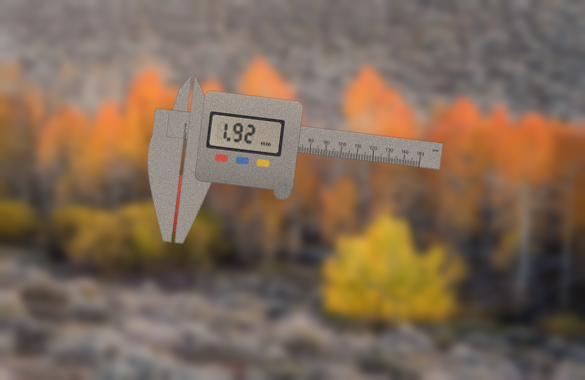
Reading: 1.92 mm
